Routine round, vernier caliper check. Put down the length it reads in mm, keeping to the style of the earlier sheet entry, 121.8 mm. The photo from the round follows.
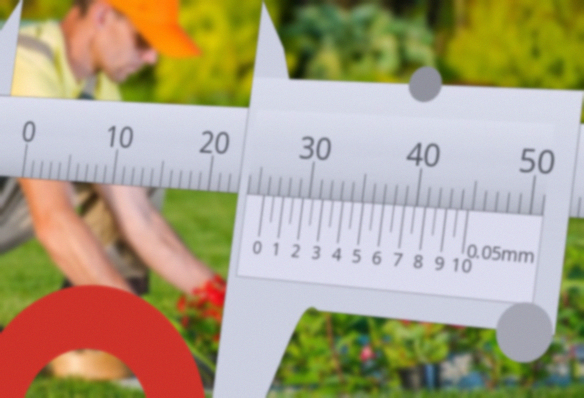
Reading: 25.6 mm
